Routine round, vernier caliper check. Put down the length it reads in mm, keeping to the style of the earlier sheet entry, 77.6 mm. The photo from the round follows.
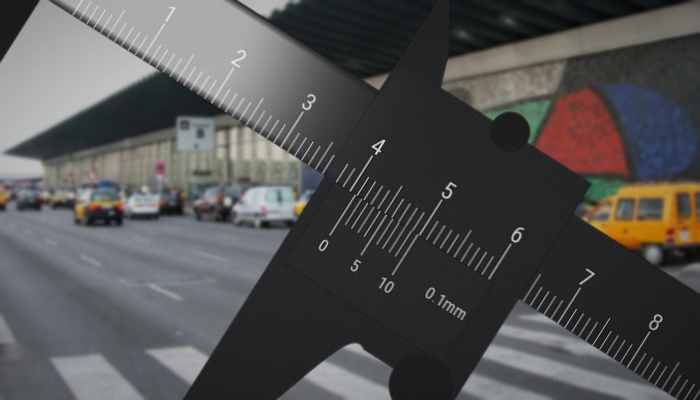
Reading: 40.8 mm
